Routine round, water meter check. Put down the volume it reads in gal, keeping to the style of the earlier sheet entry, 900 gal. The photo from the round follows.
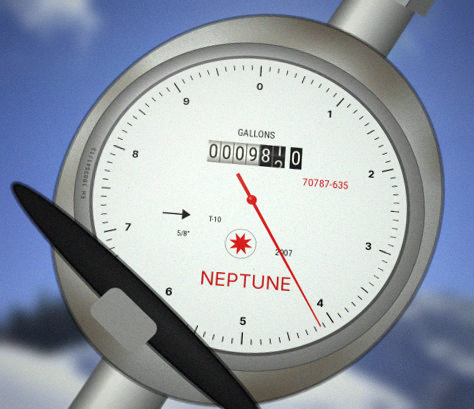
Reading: 9814.1 gal
